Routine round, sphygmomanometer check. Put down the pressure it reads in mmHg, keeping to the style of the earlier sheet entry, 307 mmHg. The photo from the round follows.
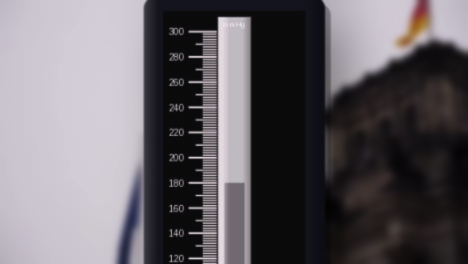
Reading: 180 mmHg
